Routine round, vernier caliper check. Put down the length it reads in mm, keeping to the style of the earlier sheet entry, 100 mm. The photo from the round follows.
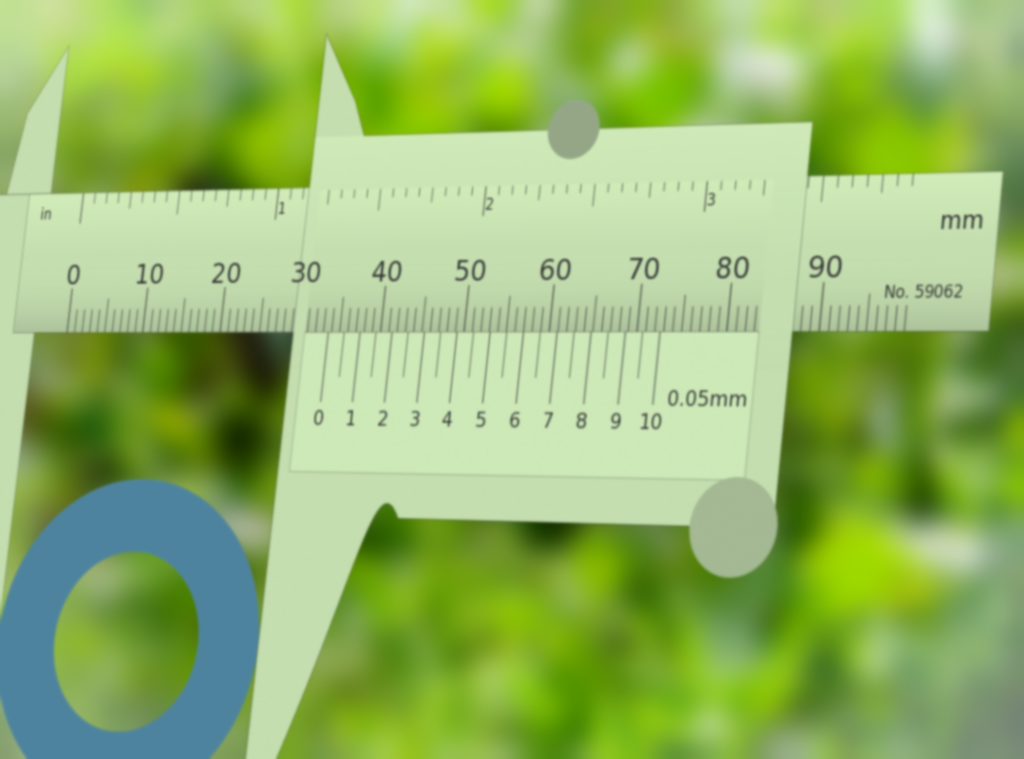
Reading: 33.6 mm
